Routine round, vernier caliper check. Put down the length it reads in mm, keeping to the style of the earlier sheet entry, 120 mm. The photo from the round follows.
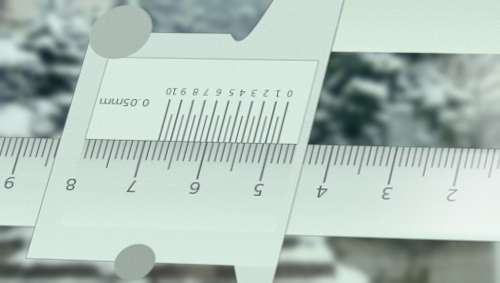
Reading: 48.8 mm
